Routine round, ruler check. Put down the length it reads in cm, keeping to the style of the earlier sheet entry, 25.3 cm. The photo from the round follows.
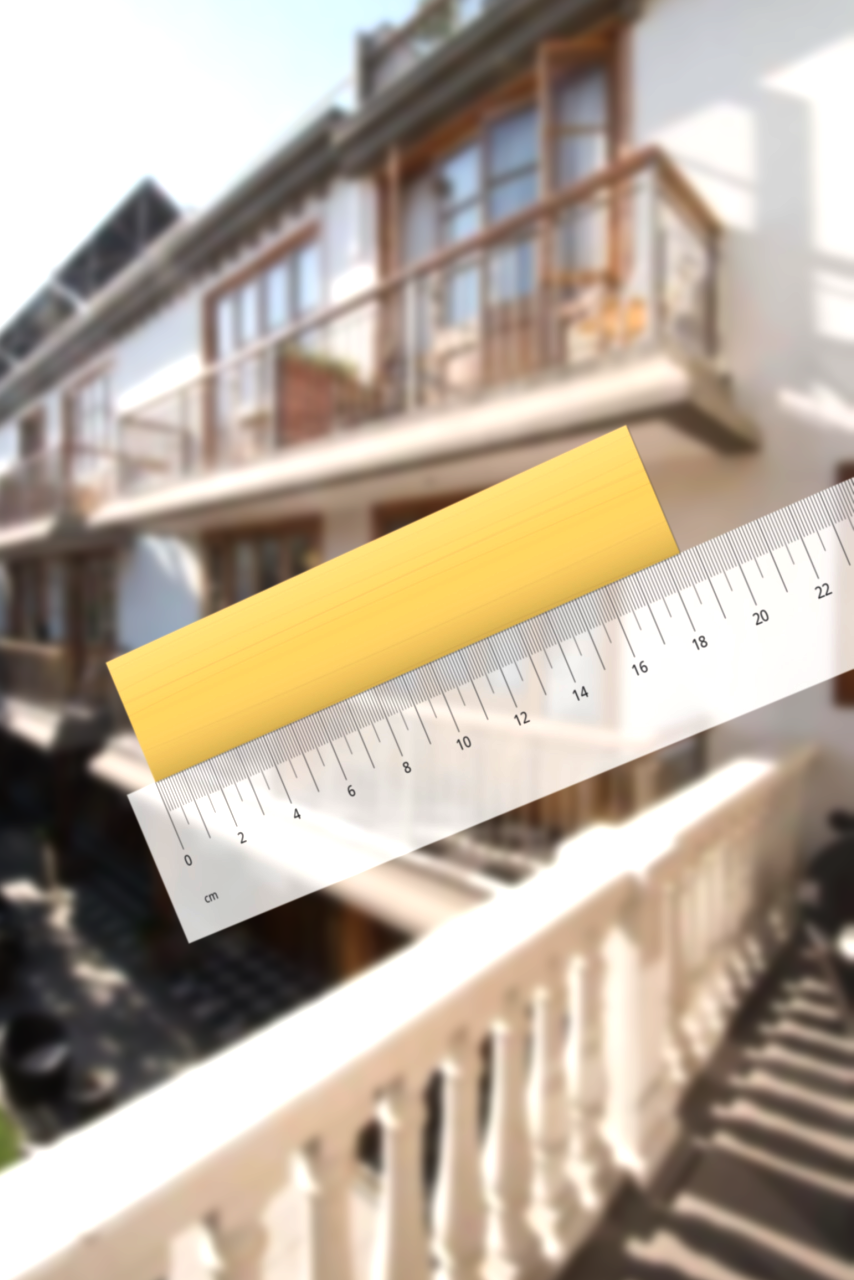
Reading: 18.5 cm
